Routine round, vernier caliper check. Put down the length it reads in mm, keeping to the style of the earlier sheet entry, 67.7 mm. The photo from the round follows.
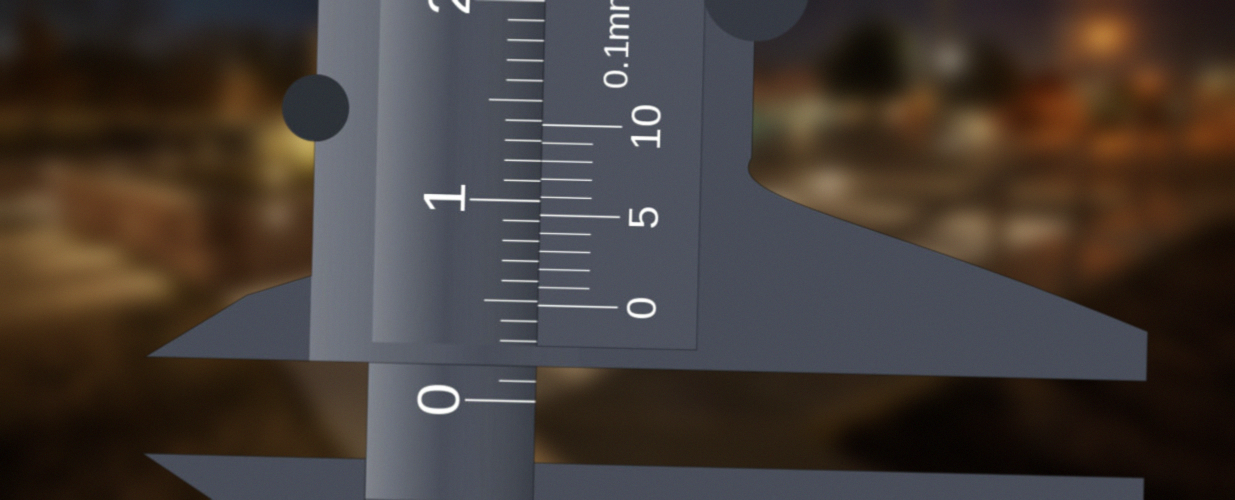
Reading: 4.8 mm
